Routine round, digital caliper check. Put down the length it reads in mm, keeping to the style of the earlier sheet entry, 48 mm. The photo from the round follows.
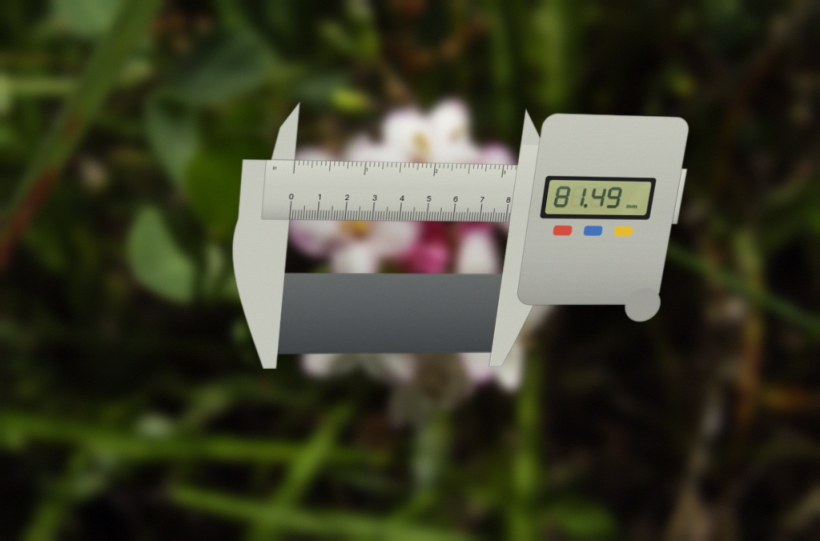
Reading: 81.49 mm
